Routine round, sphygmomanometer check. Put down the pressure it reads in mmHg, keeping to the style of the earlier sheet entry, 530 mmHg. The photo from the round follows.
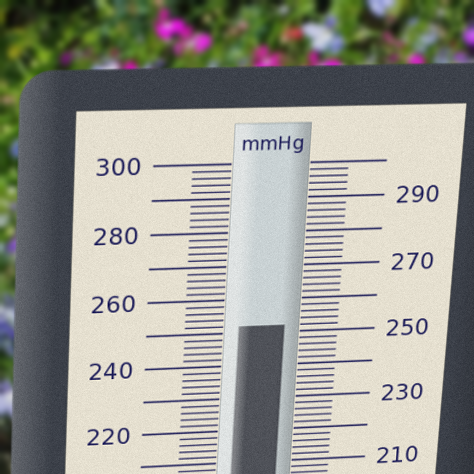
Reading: 252 mmHg
